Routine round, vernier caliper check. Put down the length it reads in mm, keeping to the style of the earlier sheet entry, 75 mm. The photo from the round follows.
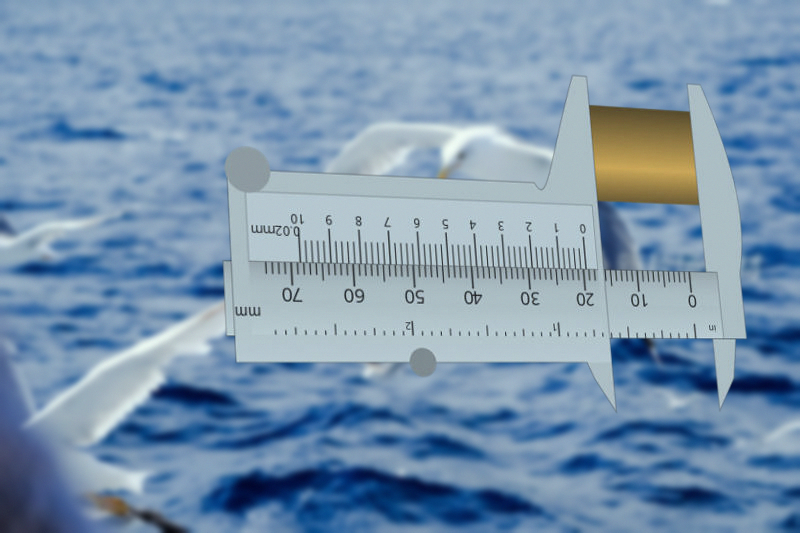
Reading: 19.5 mm
